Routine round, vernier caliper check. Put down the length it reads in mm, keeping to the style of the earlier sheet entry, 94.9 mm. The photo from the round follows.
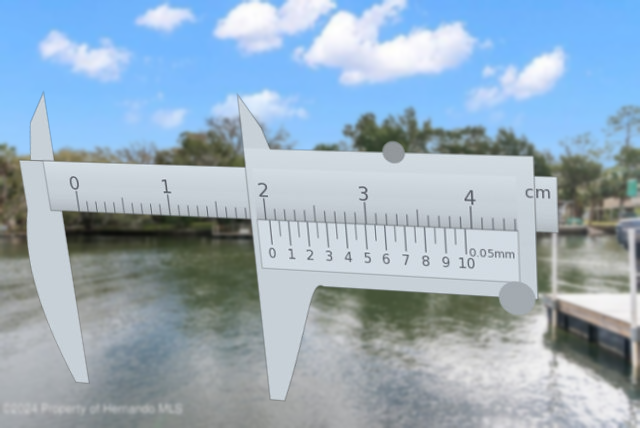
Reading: 20.4 mm
